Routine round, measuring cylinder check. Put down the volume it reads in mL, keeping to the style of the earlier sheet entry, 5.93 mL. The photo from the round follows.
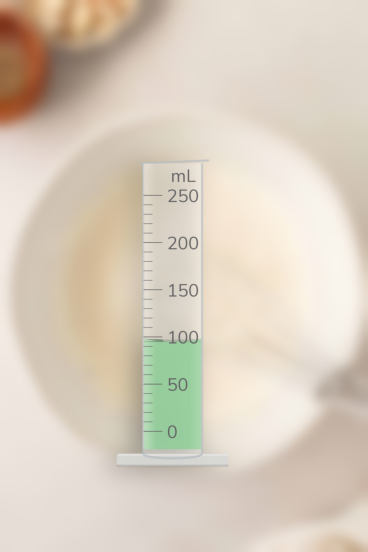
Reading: 95 mL
